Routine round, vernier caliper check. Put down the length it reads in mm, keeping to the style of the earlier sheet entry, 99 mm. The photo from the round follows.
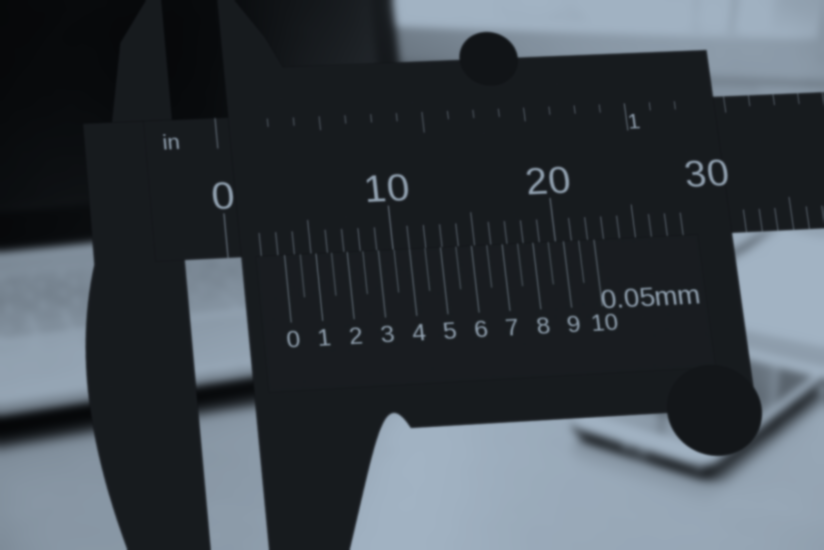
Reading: 3.4 mm
